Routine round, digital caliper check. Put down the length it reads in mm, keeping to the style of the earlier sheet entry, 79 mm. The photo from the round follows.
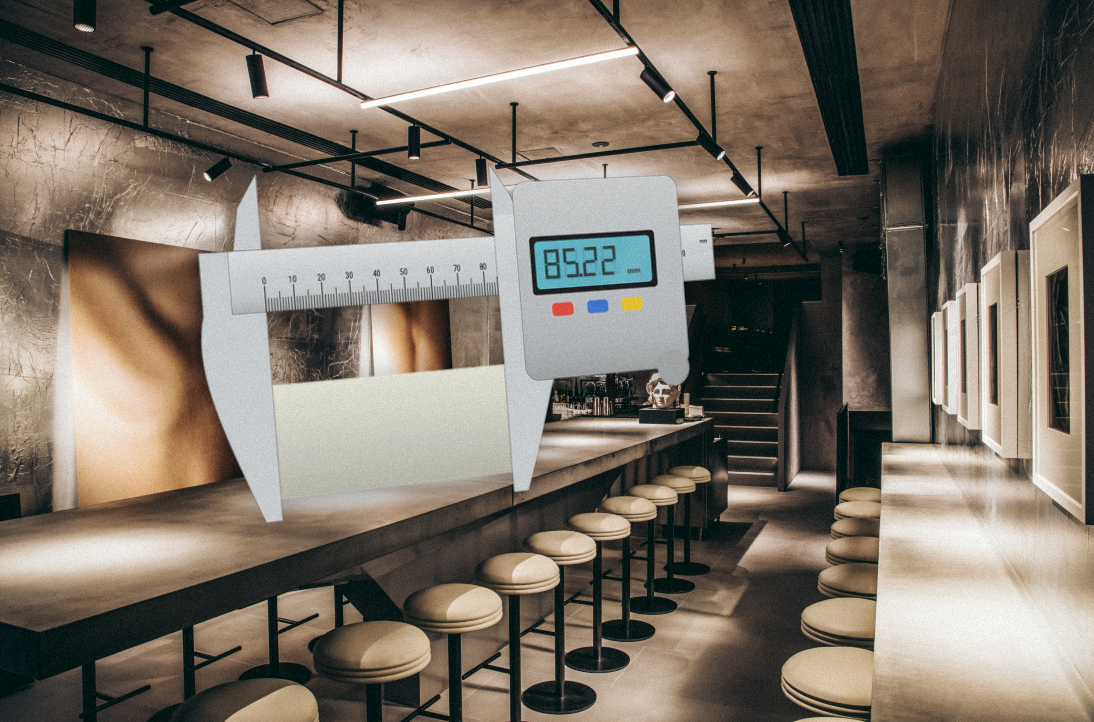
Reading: 85.22 mm
